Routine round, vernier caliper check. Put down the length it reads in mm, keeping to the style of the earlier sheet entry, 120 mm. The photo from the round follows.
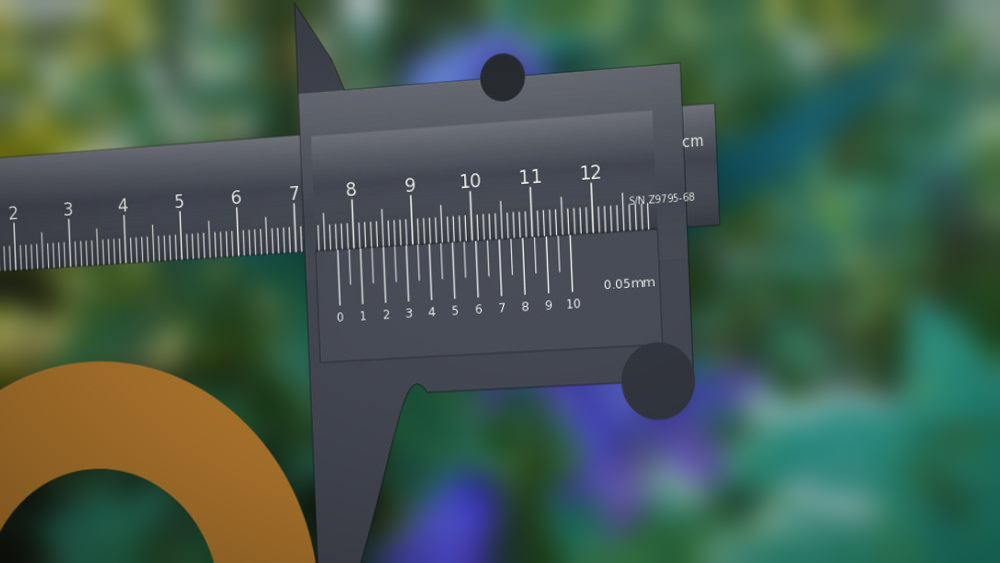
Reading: 77.2 mm
